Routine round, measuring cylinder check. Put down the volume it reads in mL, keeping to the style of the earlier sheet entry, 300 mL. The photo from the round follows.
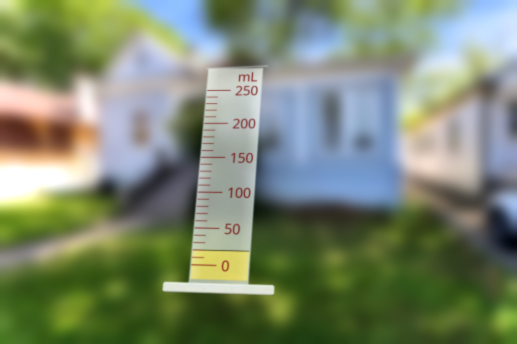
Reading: 20 mL
